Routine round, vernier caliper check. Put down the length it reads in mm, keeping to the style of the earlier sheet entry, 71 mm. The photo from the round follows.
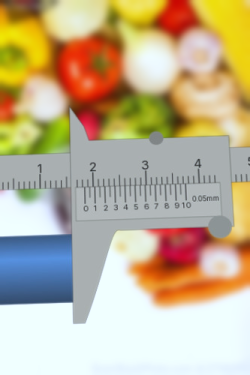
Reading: 18.4 mm
